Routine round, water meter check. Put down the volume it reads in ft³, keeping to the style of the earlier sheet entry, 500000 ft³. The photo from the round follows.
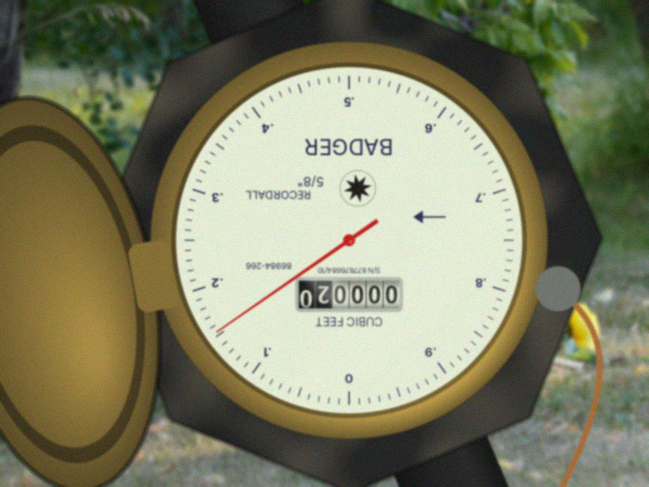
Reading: 20.15 ft³
